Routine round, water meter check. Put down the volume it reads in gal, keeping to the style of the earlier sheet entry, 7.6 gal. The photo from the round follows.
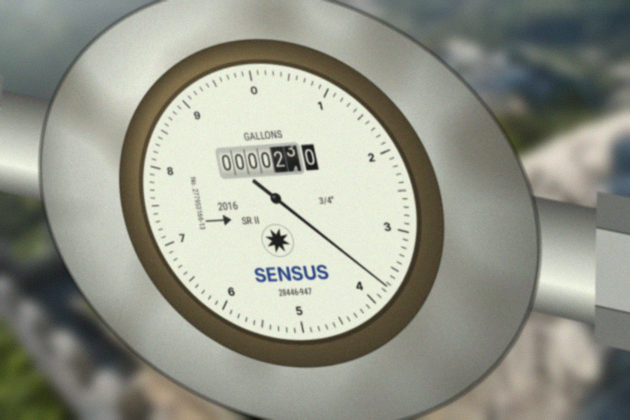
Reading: 233.7 gal
